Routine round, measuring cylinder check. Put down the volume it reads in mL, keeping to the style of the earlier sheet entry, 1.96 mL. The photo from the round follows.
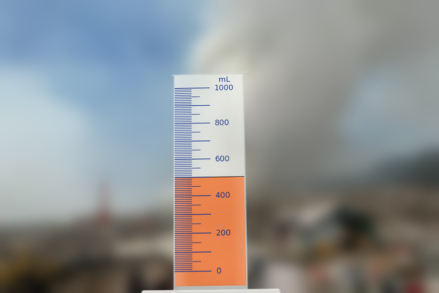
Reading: 500 mL
